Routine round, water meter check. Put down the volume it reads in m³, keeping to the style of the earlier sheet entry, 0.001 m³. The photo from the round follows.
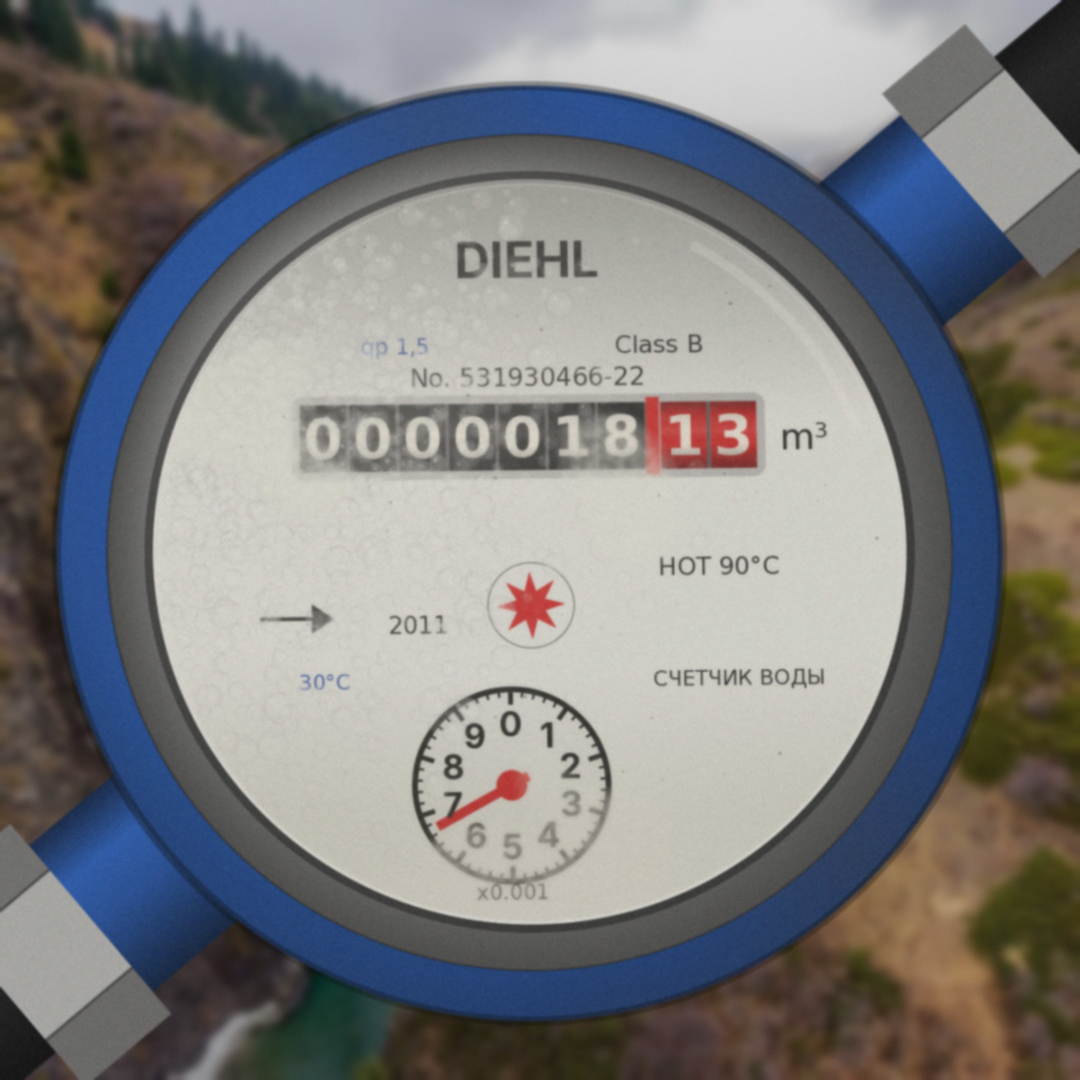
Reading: 18.136 m³
